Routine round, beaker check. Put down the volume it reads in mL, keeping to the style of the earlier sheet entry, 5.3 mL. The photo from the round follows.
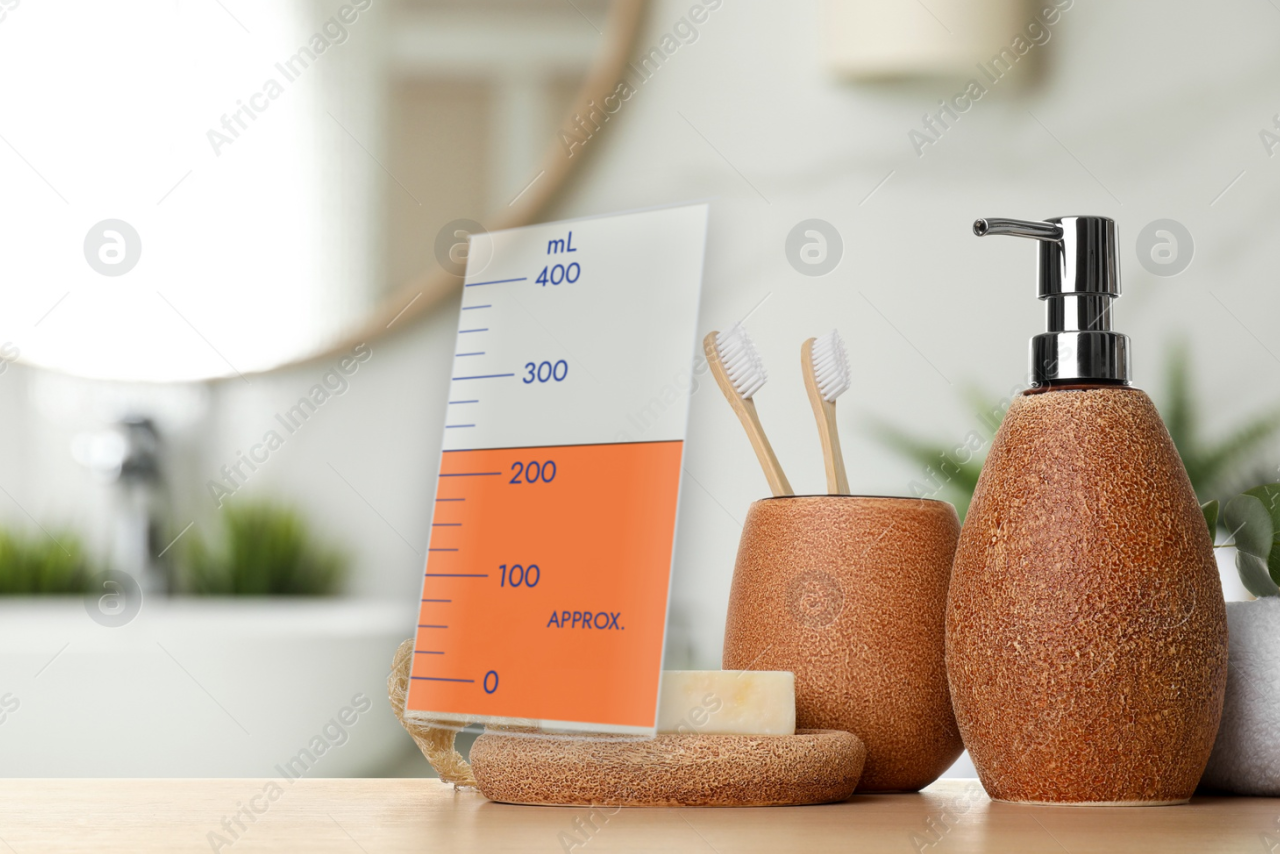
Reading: 225 mL
